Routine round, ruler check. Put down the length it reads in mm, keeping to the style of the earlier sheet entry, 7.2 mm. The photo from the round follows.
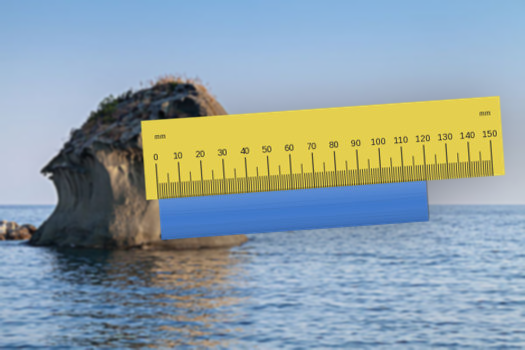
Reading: 120 mm
